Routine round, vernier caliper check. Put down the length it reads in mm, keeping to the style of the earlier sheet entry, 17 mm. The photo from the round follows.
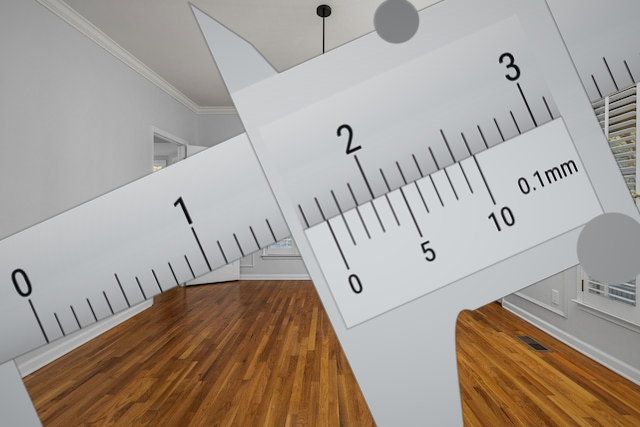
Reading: 17.1 mm
